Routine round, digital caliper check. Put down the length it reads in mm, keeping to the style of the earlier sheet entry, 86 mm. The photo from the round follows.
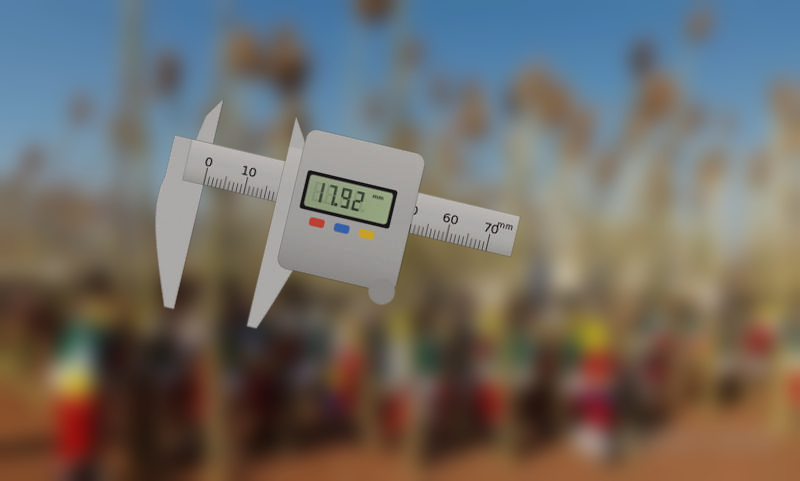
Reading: 17.92 mm
